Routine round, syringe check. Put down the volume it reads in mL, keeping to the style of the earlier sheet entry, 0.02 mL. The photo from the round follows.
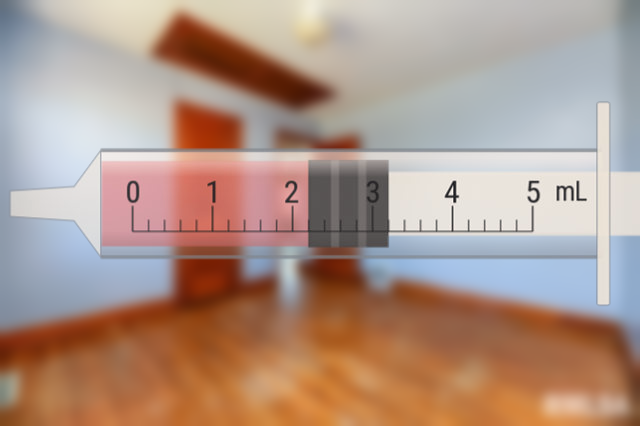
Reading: 2.2 mL
